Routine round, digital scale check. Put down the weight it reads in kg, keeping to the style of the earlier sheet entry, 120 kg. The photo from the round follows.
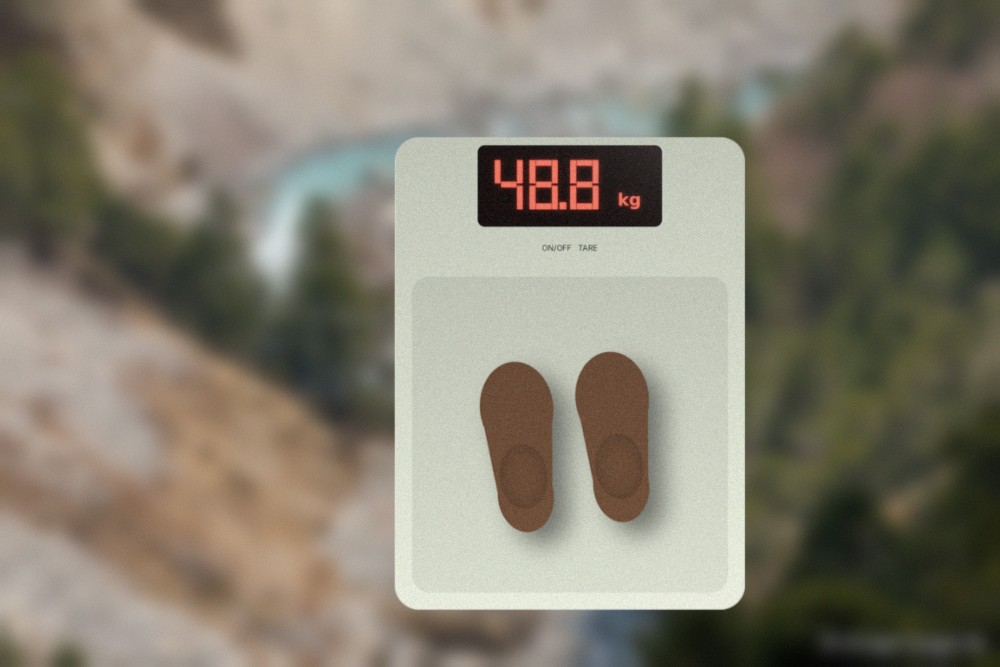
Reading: 48.8 kg
